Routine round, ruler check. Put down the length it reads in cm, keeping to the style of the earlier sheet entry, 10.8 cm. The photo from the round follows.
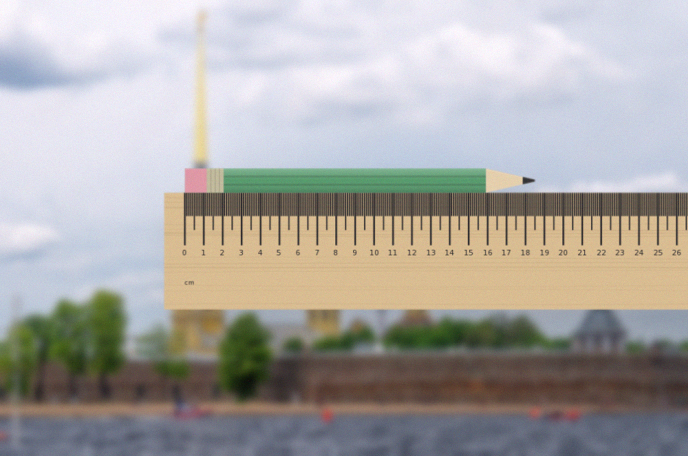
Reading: 18.5 cm
